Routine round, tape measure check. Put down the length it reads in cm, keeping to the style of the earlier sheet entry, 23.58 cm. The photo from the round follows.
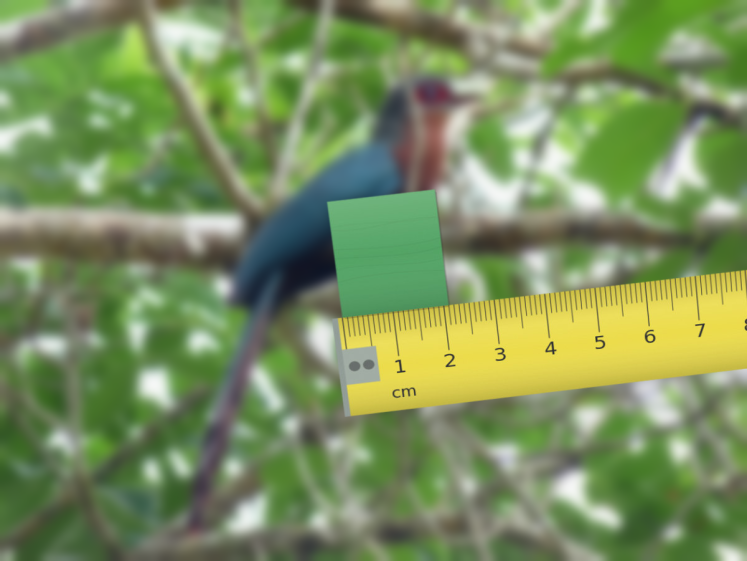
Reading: 2.1 cm
